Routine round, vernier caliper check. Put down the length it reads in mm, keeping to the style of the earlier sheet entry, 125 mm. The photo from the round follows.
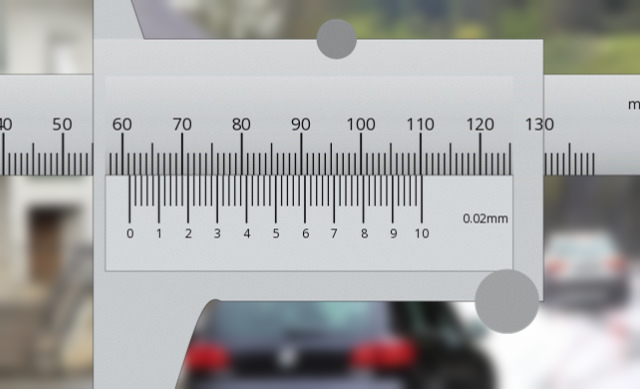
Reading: 61.2 mm
